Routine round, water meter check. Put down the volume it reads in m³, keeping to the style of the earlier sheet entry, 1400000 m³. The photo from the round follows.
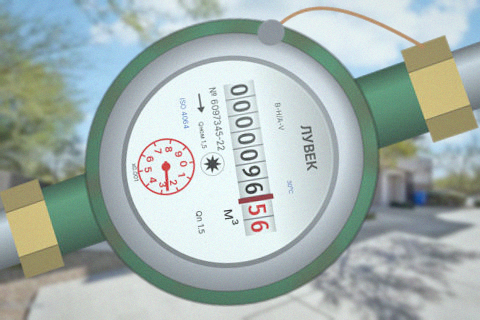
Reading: 96.562 m³
